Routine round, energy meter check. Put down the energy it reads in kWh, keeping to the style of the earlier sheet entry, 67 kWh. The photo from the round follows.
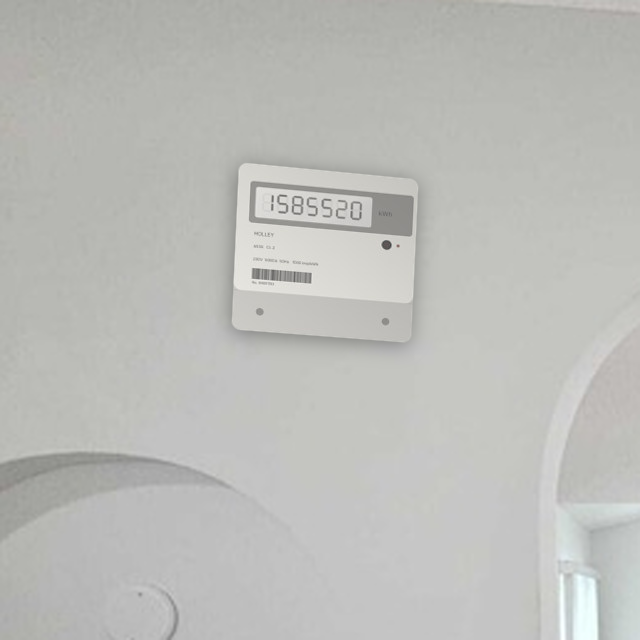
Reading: 1585520 kWh
